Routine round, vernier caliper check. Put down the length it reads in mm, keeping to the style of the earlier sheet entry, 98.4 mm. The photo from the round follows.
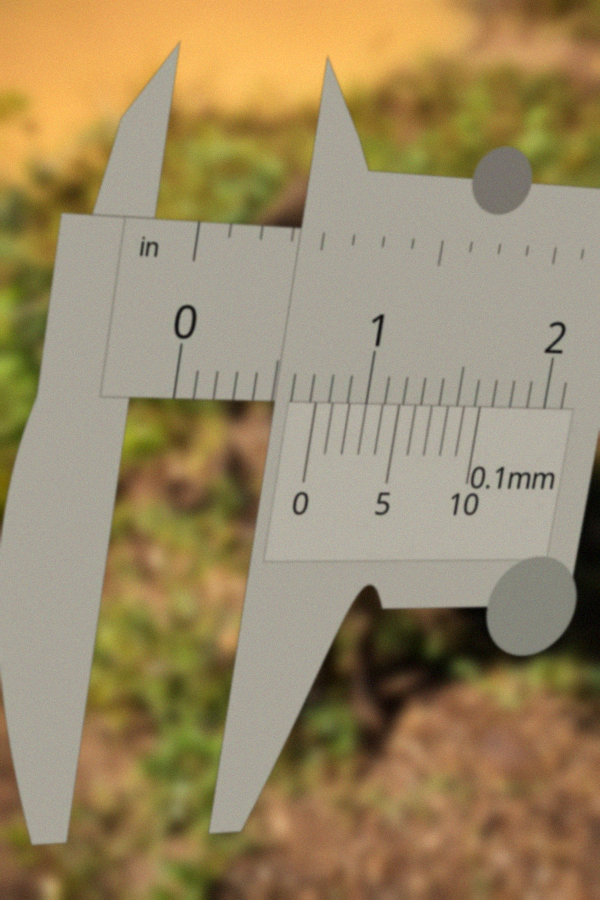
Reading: 7.3 mm
